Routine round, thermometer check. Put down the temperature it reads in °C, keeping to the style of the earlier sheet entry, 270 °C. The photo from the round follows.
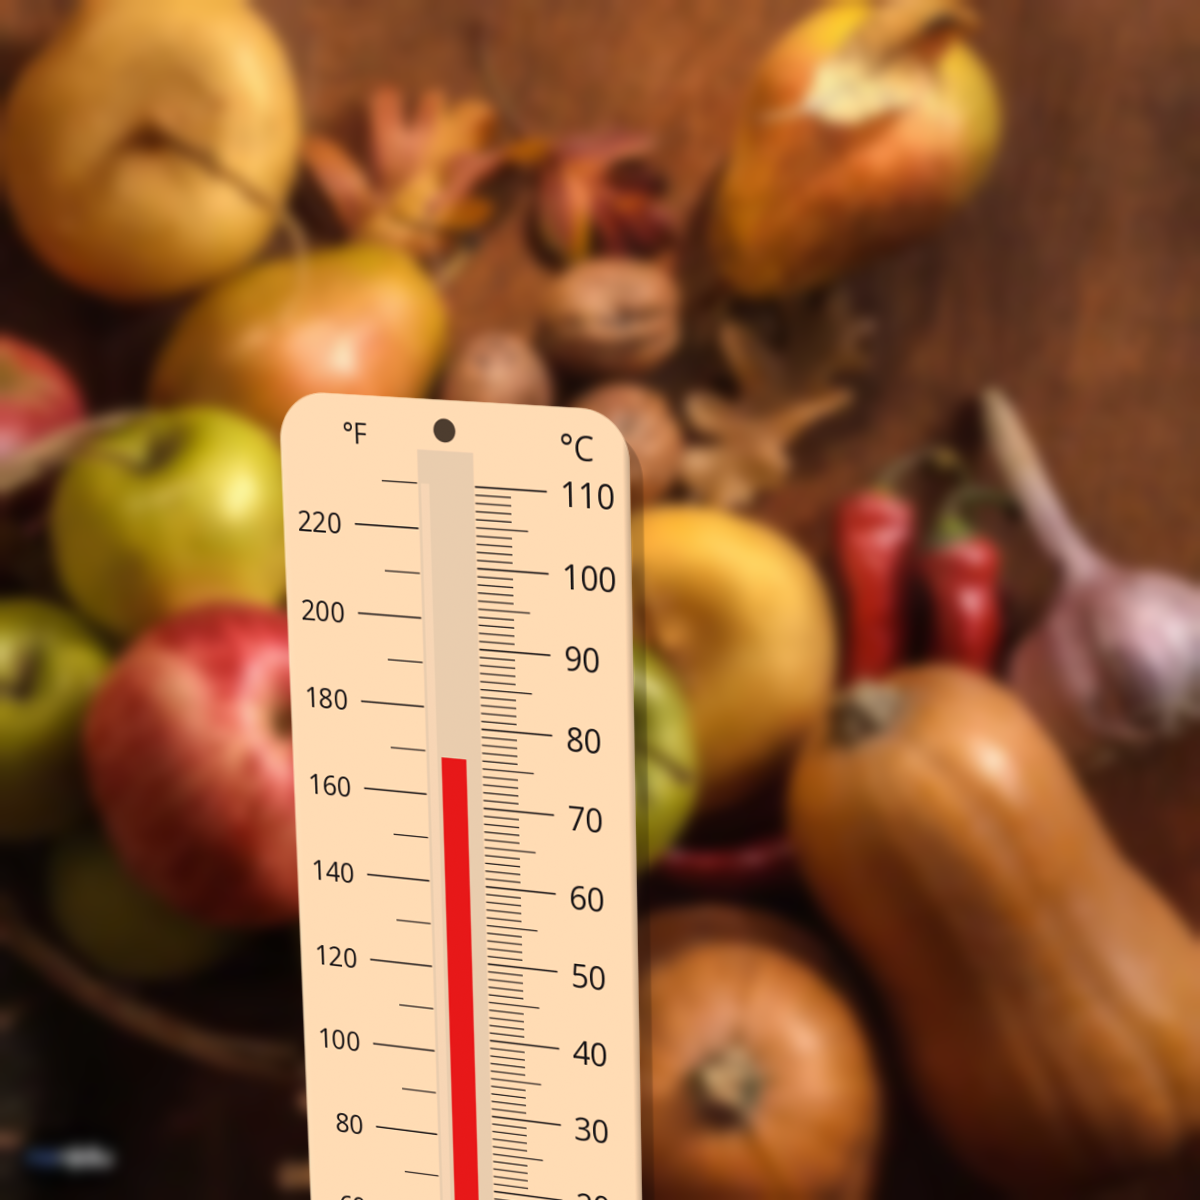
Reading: 76 °C
